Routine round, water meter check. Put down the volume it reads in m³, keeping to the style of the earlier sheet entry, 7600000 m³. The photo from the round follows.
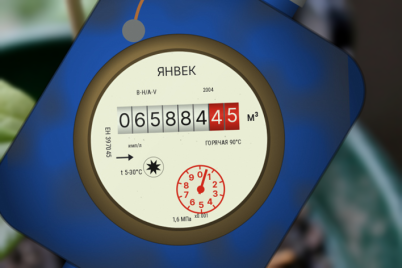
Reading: 65884.450 m³
